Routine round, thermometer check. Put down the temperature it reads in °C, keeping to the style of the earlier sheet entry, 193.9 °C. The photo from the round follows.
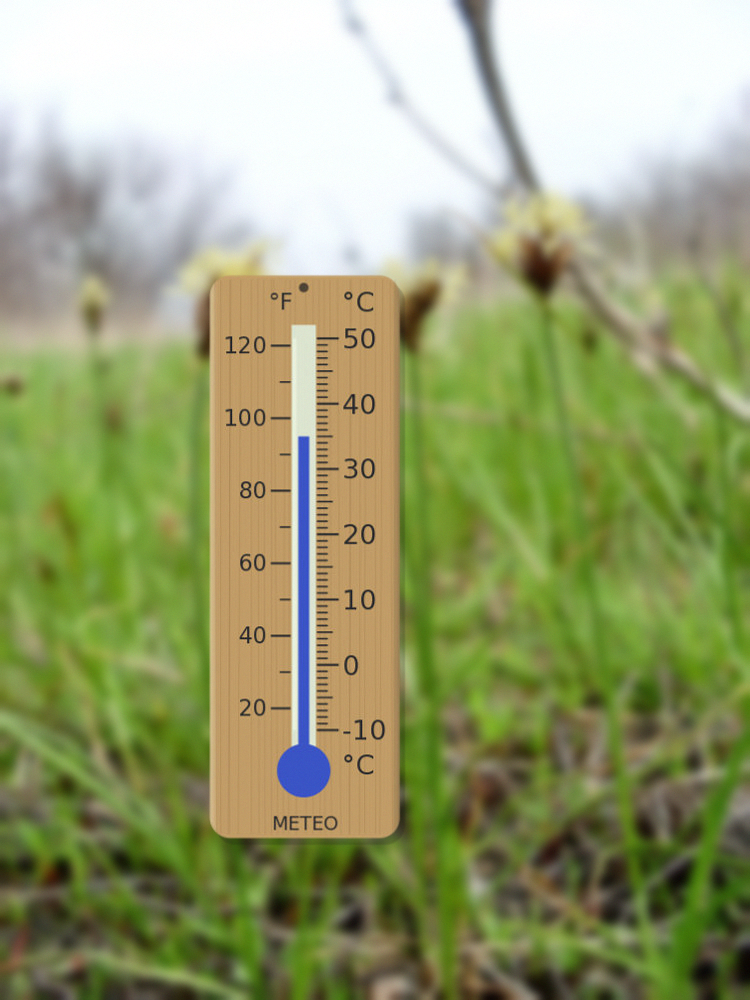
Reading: 35 °C
